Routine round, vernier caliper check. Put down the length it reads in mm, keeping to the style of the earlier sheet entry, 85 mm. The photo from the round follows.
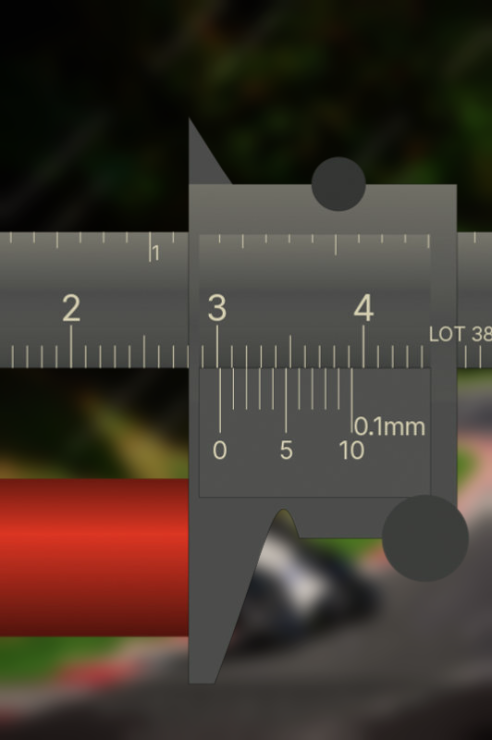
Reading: 30.2 mm
